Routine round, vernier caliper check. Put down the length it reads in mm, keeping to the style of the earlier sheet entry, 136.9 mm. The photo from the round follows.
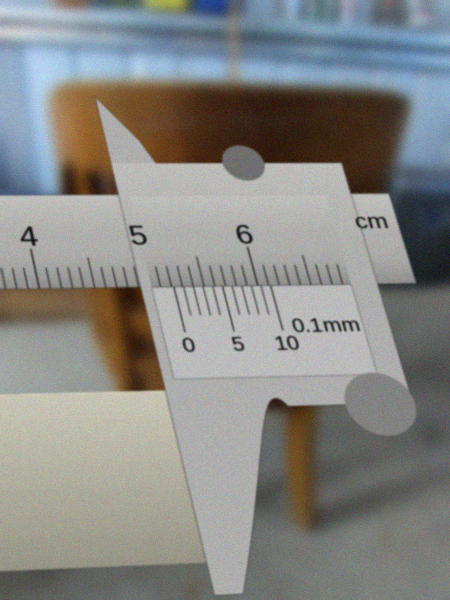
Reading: 52.2 mm
